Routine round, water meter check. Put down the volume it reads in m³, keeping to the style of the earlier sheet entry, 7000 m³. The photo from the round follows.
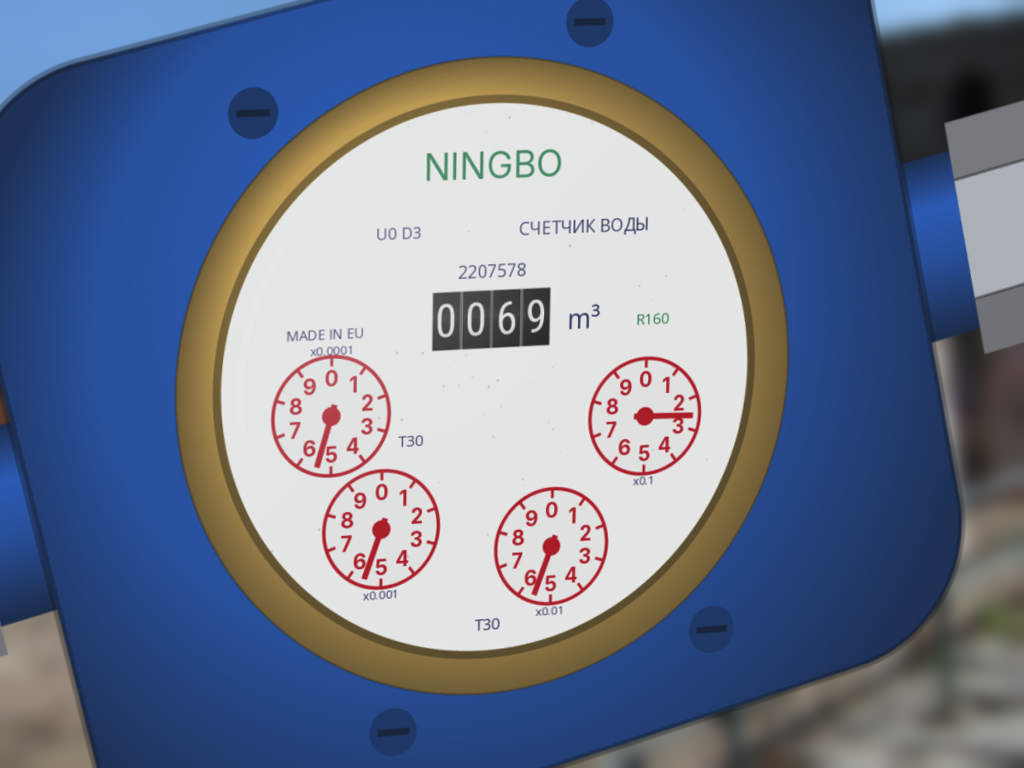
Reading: 69.2555 m³
